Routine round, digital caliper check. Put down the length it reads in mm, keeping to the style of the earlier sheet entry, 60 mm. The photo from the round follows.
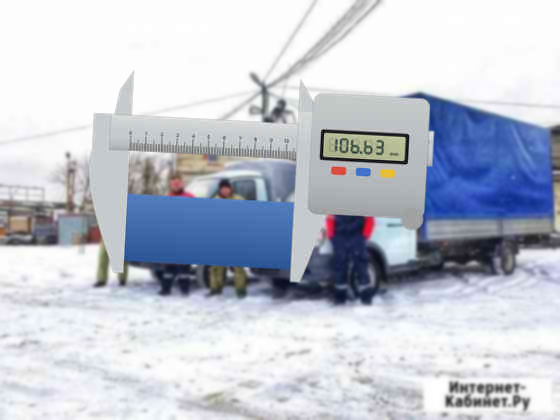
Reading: 106.63 mm
